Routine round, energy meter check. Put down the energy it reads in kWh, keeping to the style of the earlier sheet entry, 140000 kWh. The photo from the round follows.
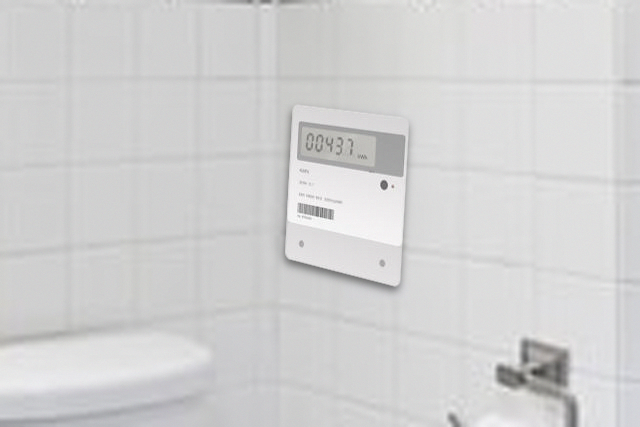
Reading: 437 kWh
